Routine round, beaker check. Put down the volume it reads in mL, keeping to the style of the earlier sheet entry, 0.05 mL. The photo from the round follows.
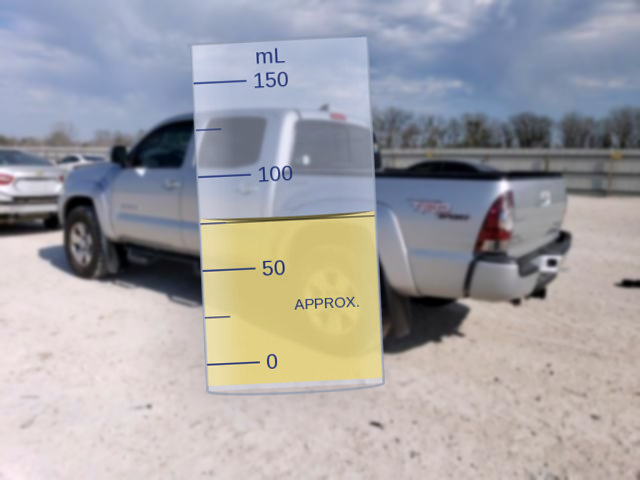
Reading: 75 mL
